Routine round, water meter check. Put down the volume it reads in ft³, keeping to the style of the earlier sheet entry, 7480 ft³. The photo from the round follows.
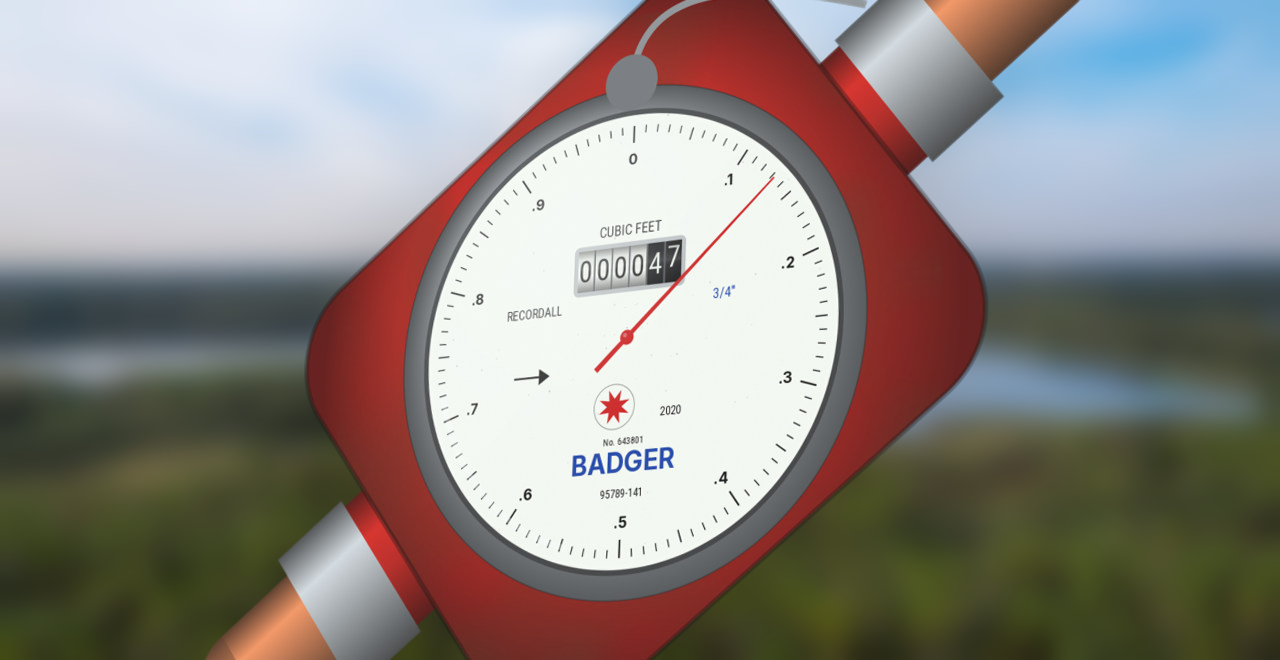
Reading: 47.13 ft³
